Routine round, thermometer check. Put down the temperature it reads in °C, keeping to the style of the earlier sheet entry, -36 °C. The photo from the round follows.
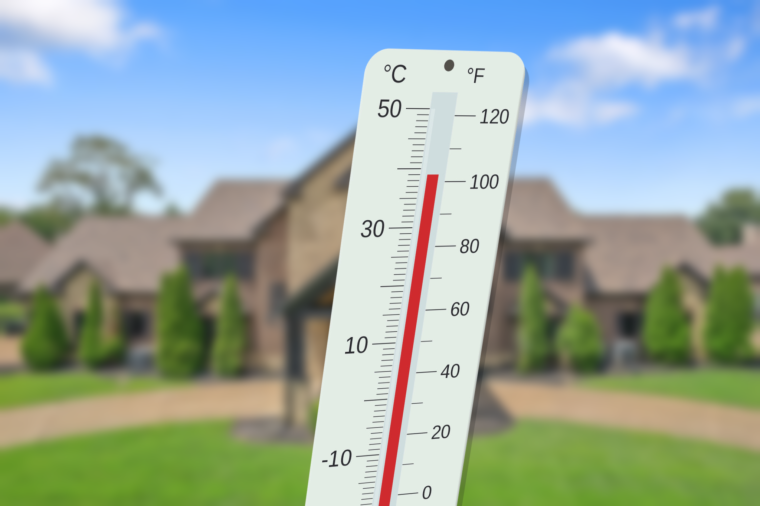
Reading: 39 °C
